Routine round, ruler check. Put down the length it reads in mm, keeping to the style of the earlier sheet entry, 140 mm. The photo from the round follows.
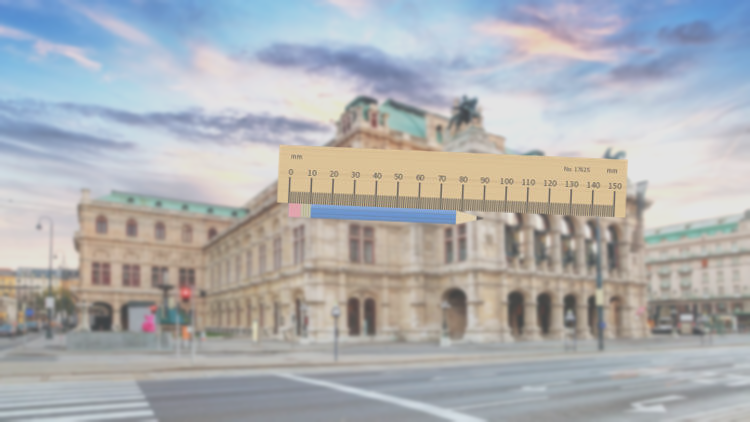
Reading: 90 mm
